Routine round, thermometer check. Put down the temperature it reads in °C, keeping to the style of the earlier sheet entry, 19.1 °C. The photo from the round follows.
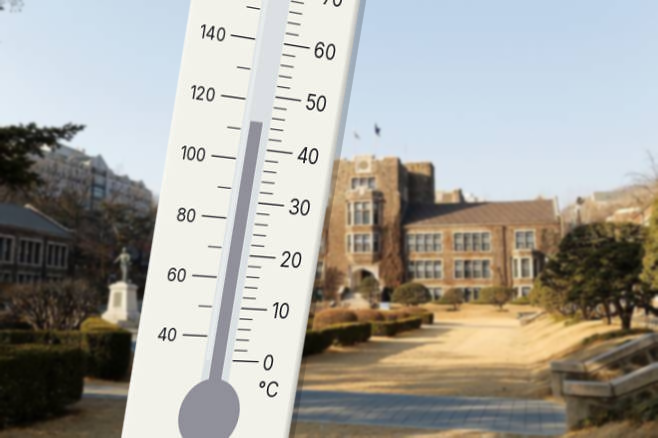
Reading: 45 °C
